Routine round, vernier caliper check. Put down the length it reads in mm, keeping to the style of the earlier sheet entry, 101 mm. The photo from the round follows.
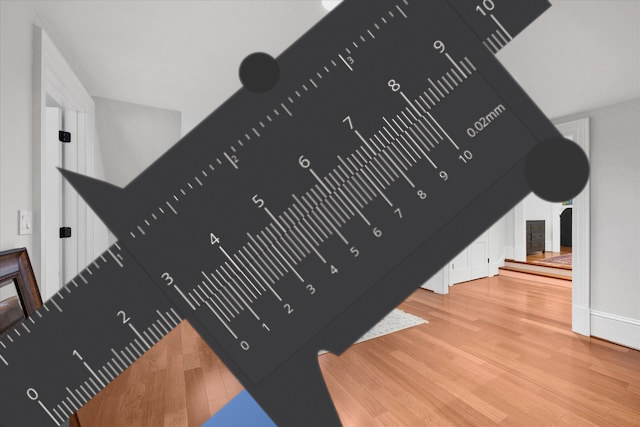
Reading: 32.2 mm
